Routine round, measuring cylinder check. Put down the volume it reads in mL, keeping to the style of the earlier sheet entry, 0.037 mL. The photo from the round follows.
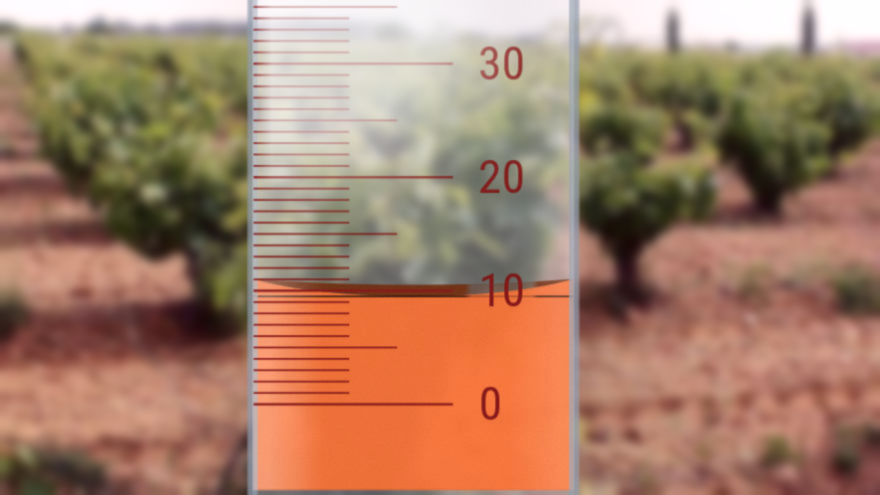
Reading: 9.5 mL
